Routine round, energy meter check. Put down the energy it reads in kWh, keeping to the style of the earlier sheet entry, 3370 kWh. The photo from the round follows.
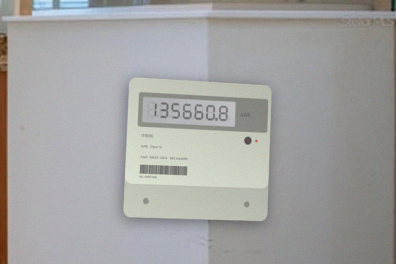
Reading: 135660.8 kWh
